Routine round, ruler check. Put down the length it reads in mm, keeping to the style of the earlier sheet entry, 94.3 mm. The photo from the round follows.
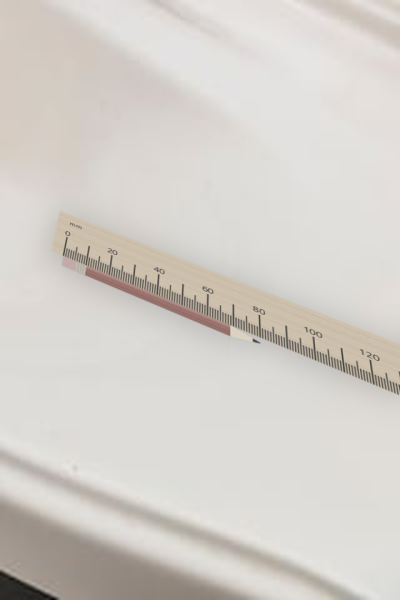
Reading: 80 mm
